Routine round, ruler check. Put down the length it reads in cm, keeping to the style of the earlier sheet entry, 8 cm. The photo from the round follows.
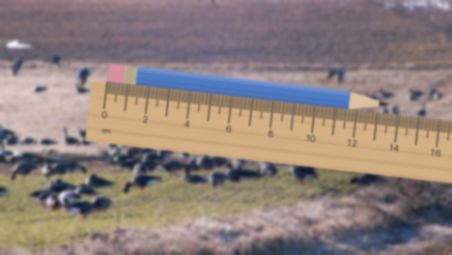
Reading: 13.5 cm
